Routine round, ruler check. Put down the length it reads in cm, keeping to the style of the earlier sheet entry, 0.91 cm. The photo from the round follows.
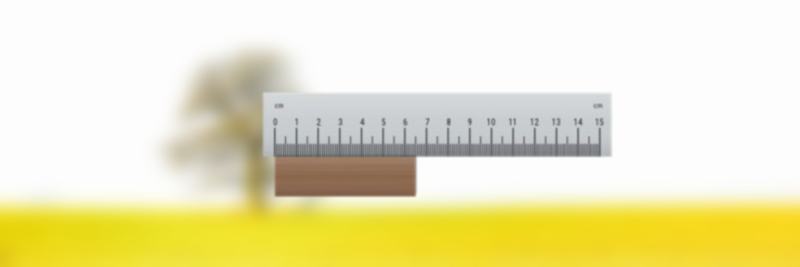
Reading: 6.5 cm
